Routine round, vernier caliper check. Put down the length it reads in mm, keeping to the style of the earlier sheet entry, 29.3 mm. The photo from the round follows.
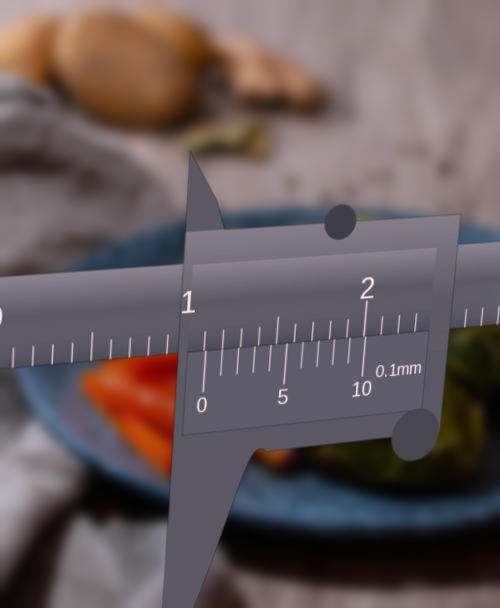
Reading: 11.1 mm
